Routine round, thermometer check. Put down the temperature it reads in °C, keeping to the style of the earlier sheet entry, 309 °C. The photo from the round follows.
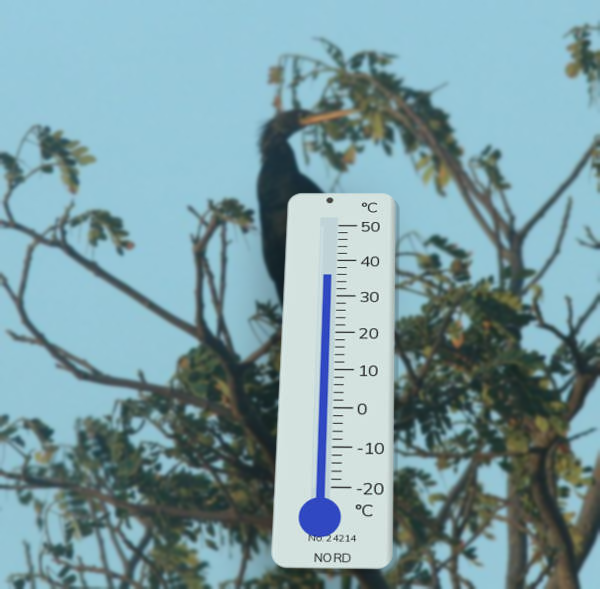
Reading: 36 °C
